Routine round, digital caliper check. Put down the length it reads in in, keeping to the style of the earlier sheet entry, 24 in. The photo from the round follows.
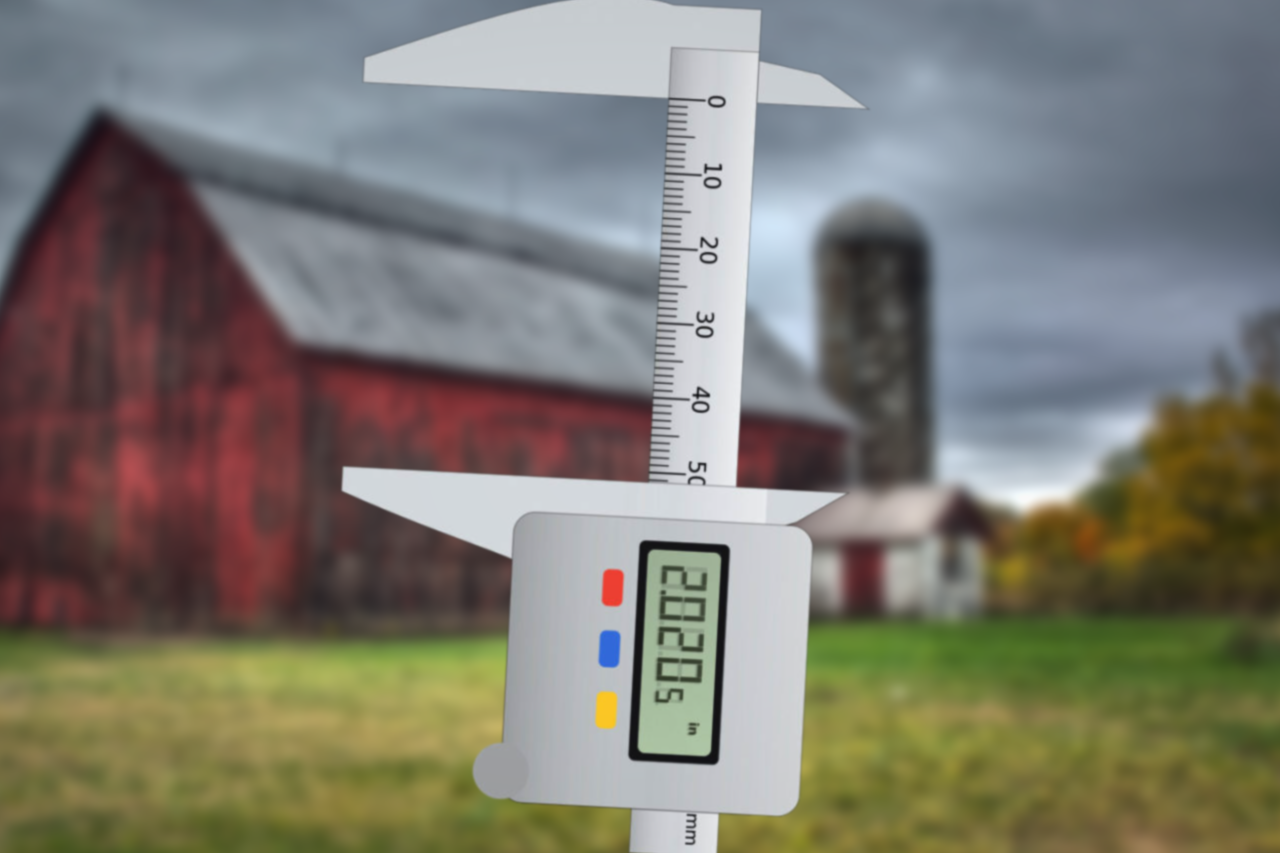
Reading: 2.0205 in
